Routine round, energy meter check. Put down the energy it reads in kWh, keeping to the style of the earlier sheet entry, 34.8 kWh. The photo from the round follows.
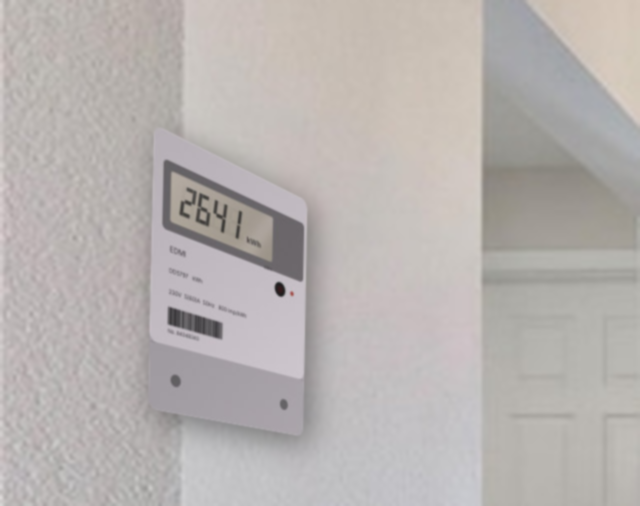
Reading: 2641 kWh
